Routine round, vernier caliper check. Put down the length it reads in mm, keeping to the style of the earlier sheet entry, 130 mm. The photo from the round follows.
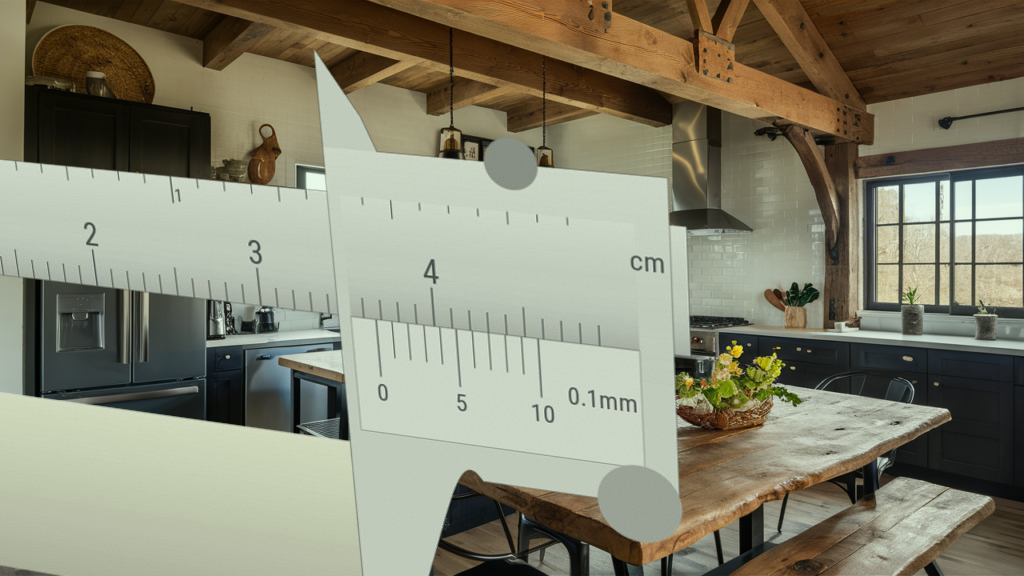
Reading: 36.7 mm
